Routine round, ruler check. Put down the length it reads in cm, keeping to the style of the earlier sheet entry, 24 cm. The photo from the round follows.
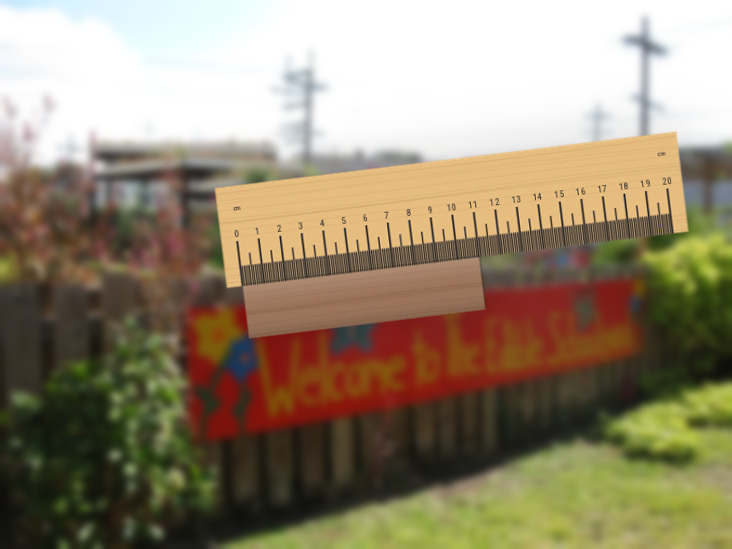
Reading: 11 cm
